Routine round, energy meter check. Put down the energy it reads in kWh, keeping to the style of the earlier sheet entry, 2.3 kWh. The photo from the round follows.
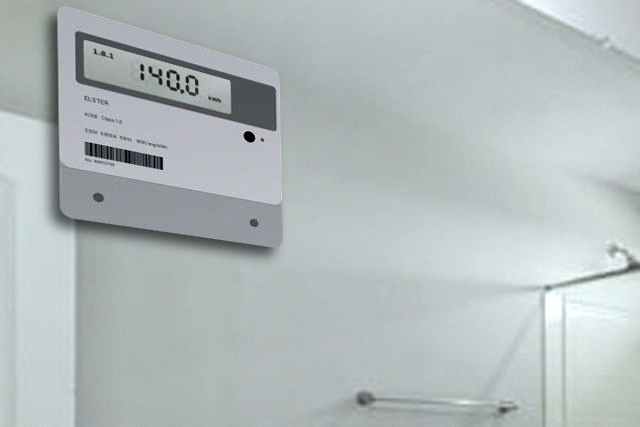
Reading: 140.0 kWh
